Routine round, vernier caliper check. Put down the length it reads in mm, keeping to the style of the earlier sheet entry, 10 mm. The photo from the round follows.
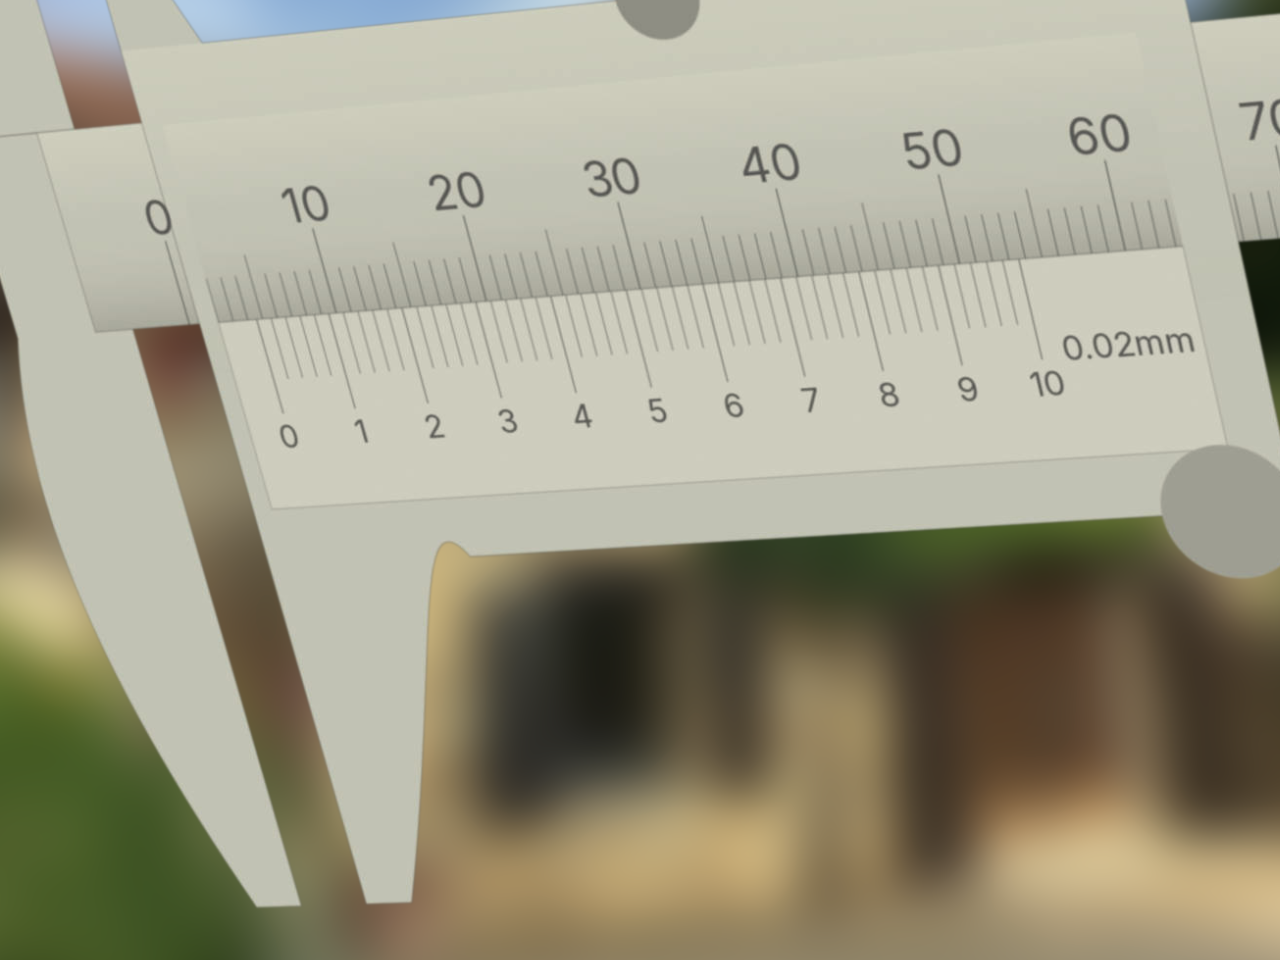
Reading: 4.6 mm
